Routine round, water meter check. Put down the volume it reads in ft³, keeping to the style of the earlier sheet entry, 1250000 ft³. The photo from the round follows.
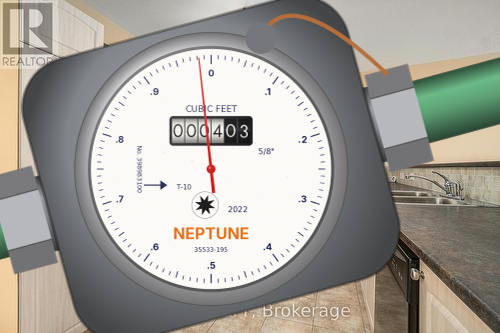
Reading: 402.98 ft³
